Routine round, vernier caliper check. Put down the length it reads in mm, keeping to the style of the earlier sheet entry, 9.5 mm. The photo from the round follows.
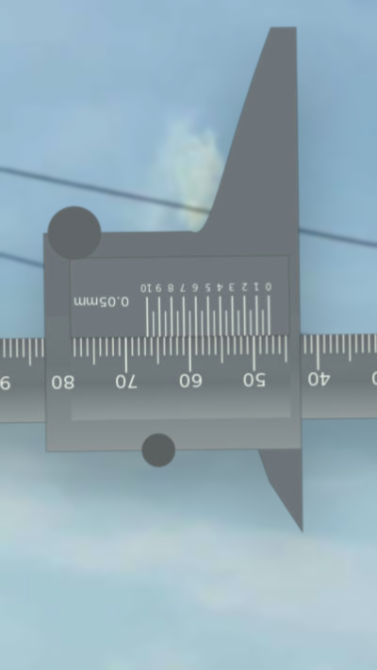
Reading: 47.6 mm
